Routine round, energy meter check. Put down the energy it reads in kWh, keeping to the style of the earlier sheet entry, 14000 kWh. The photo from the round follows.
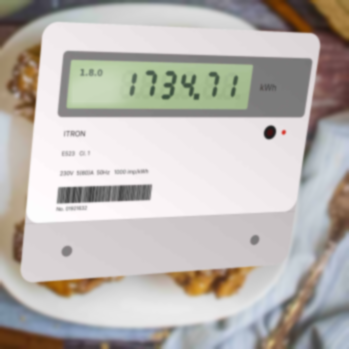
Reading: 1734.71 kWh
